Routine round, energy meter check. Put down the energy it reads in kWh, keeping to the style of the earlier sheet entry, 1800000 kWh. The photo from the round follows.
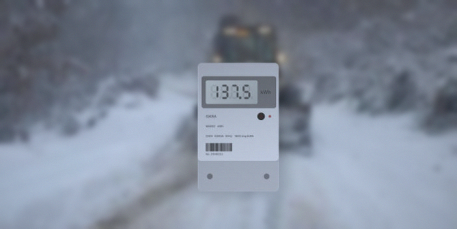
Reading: 137.5 kWh
